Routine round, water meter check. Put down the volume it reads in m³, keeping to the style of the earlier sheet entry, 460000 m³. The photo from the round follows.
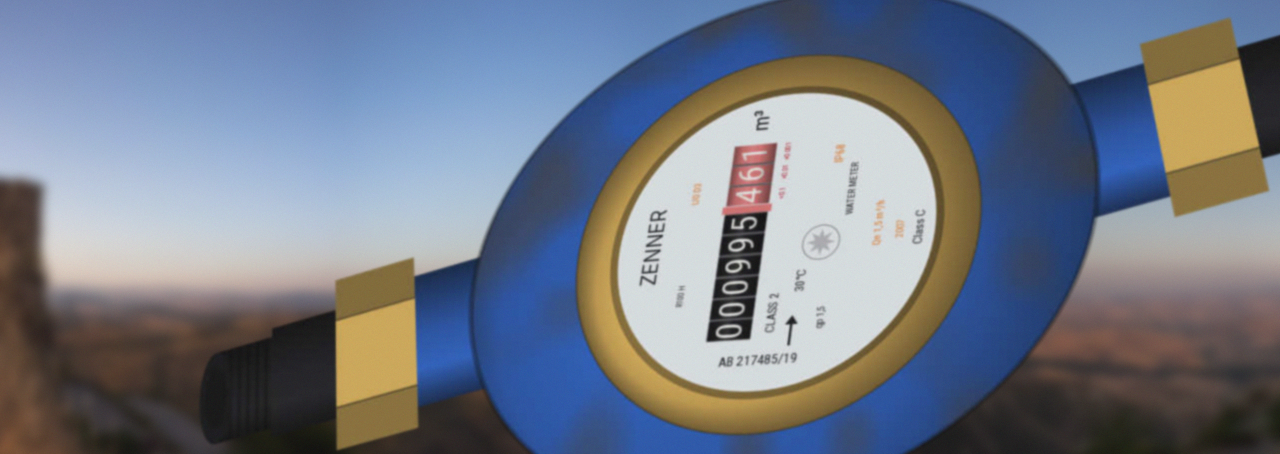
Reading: 995.461 m³
